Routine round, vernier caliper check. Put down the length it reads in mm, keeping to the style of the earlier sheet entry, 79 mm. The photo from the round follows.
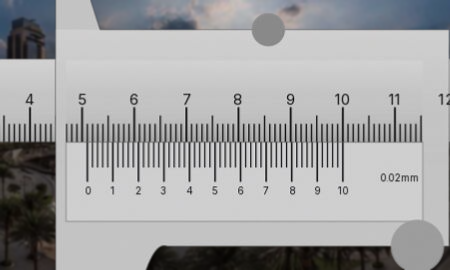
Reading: 51.0 mm
